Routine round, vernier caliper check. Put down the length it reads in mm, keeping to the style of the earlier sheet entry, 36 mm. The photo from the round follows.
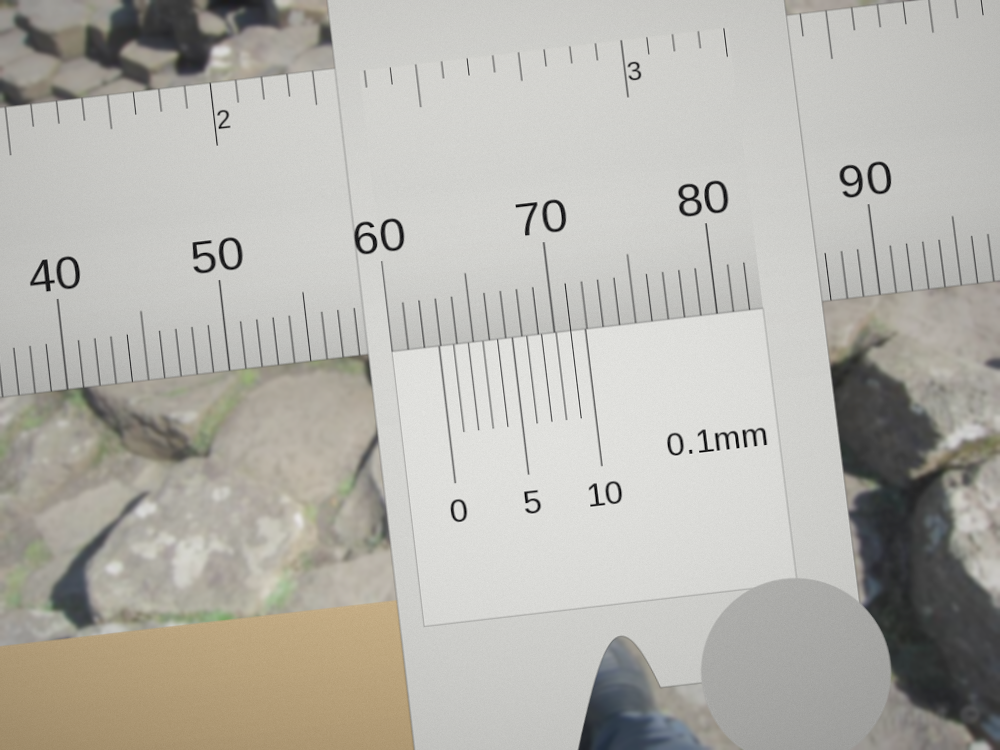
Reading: 62.9 mm
